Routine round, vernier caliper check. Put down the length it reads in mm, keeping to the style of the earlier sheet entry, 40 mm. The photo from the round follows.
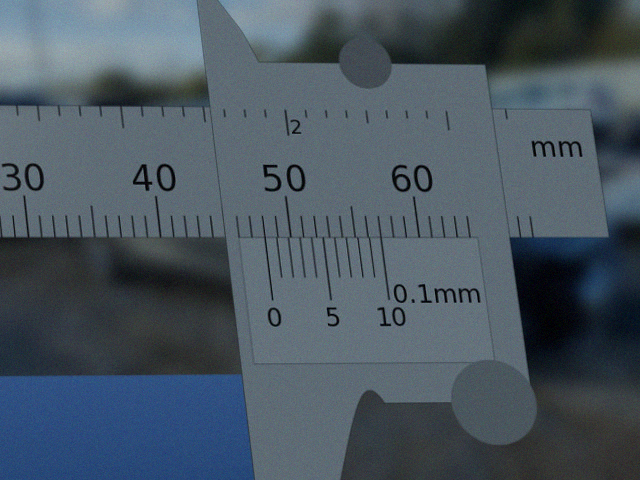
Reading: 48.0 mm
